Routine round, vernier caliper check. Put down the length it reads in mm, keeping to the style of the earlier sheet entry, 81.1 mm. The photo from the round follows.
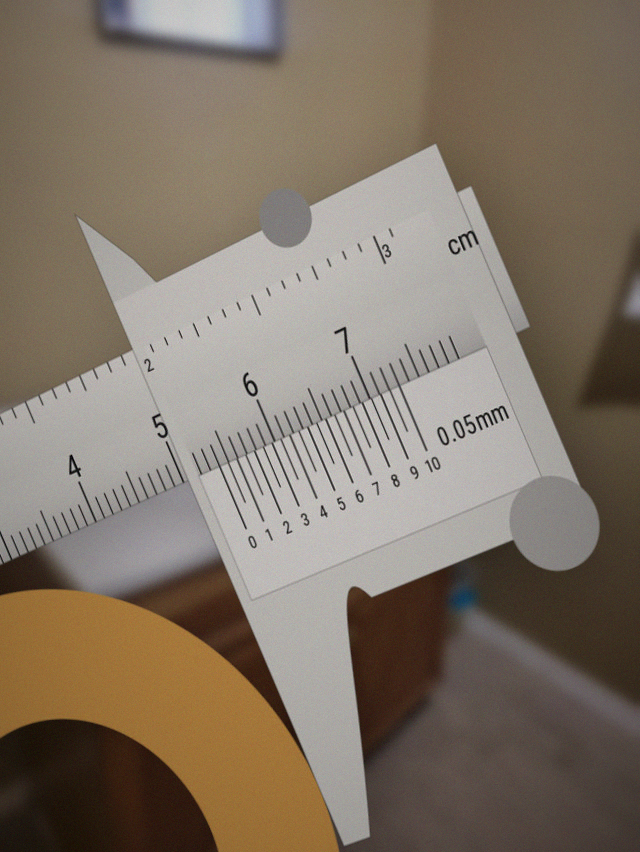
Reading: 54.0 mm
